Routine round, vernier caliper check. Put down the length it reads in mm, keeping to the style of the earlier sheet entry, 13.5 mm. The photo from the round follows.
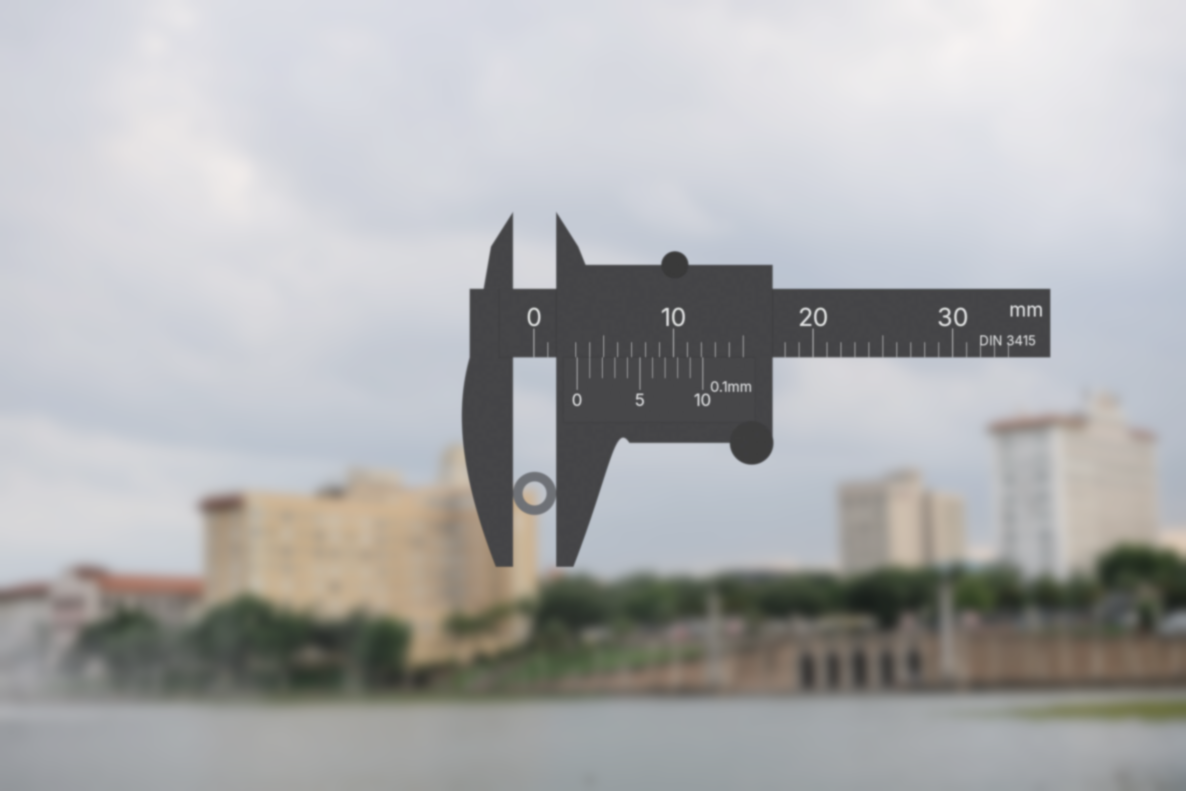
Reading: 3.1 mm
